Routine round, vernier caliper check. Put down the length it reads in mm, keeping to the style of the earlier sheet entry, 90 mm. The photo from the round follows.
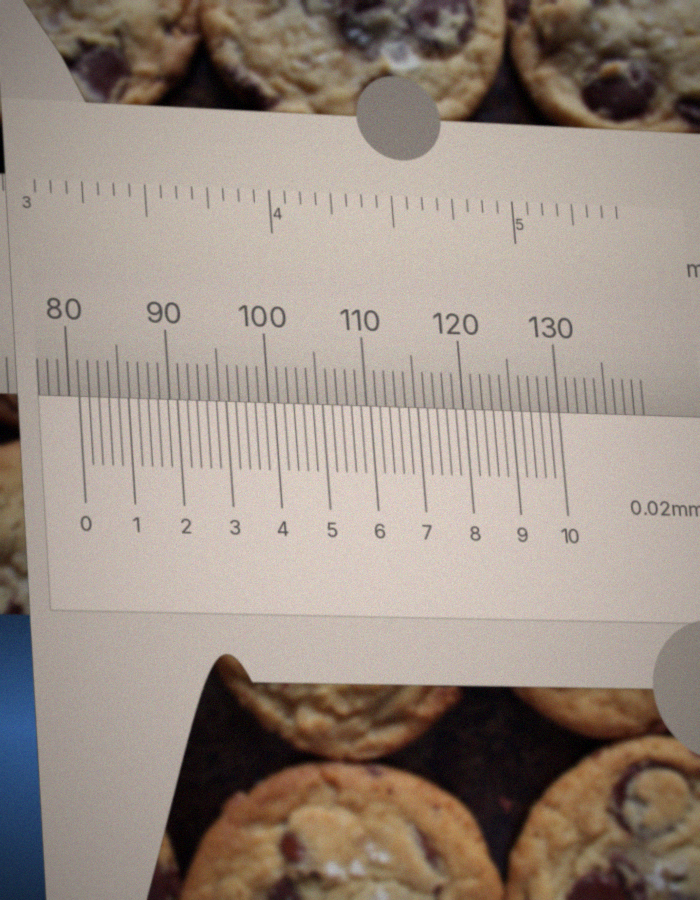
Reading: 81.0 mm
